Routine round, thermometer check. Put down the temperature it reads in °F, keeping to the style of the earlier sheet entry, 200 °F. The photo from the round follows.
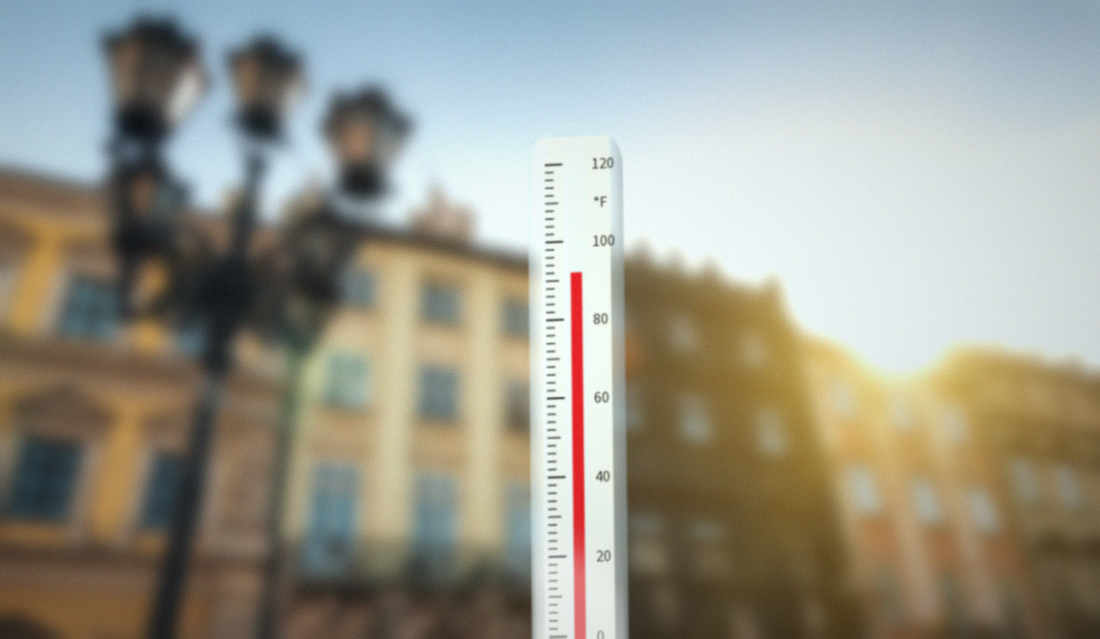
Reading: 92 °F
